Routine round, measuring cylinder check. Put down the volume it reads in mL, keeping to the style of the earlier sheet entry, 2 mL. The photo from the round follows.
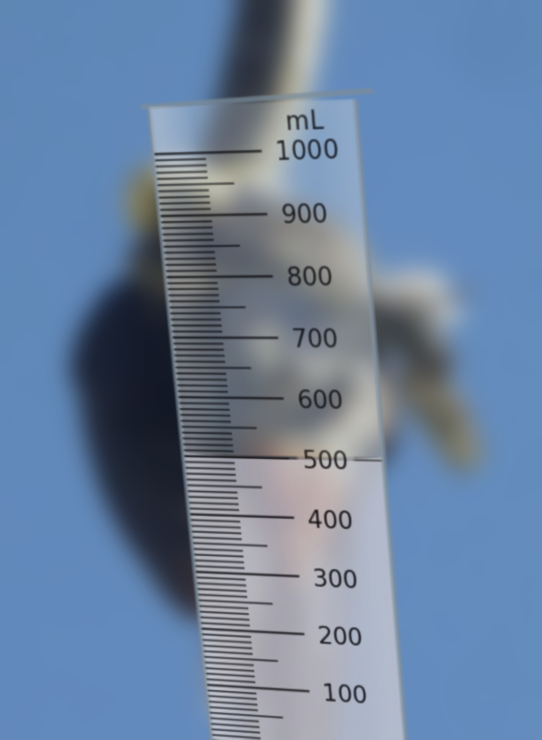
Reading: 500 mL
